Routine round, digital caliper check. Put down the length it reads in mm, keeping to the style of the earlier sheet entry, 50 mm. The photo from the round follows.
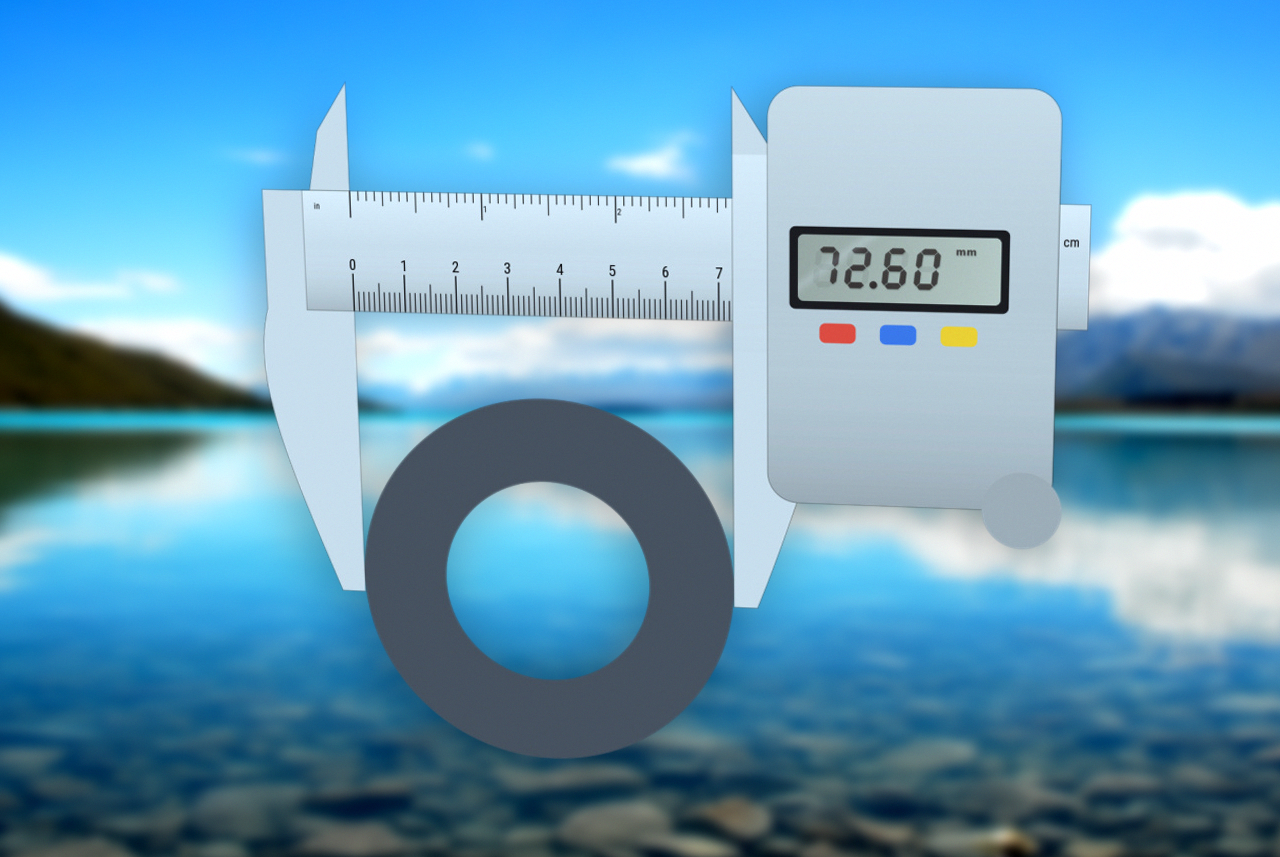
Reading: 72.60 mm
